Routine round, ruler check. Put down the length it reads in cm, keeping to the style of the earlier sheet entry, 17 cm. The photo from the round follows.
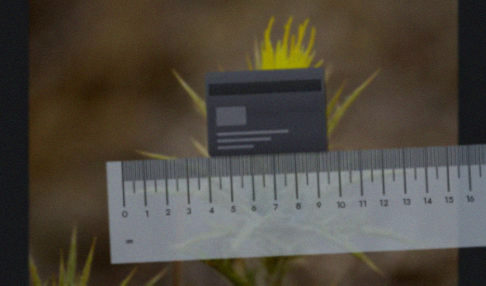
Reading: 5.5 cm
